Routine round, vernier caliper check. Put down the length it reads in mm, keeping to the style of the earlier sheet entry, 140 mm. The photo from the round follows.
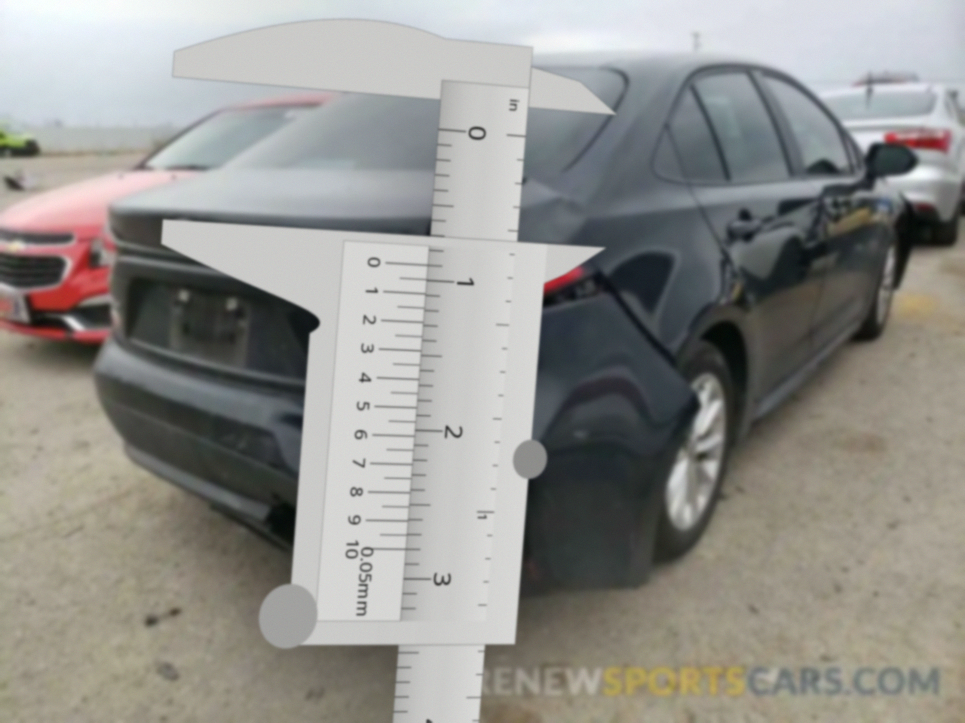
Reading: 9.0 mm
